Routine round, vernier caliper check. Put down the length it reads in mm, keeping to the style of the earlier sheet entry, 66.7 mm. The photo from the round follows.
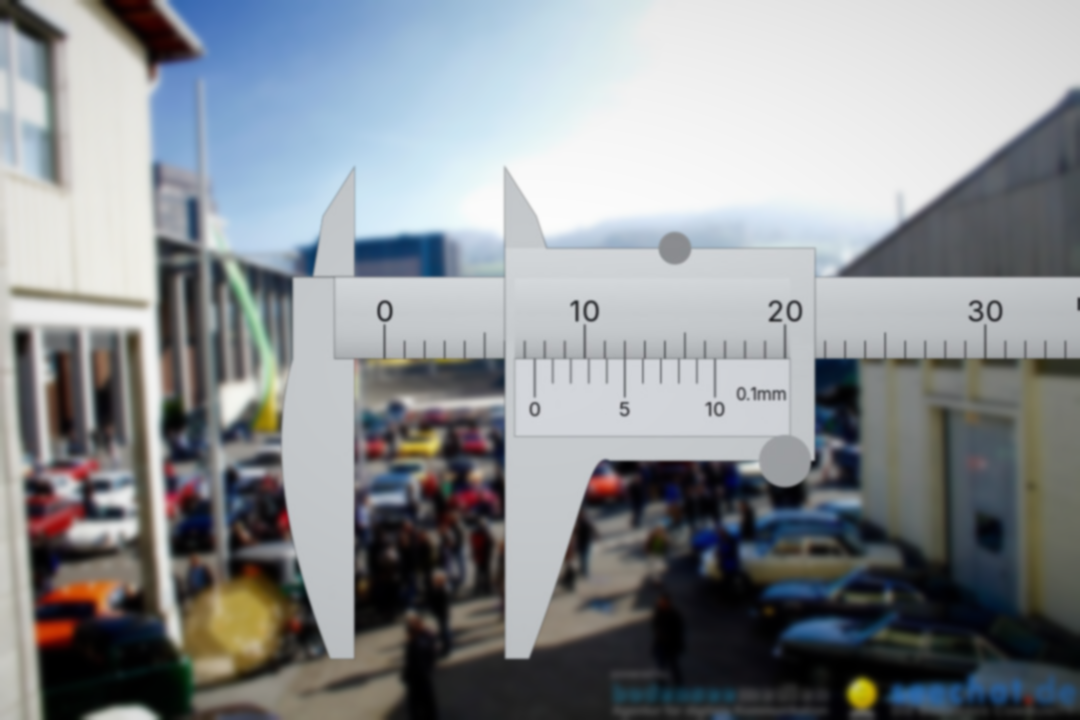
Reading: 7.5 mm
